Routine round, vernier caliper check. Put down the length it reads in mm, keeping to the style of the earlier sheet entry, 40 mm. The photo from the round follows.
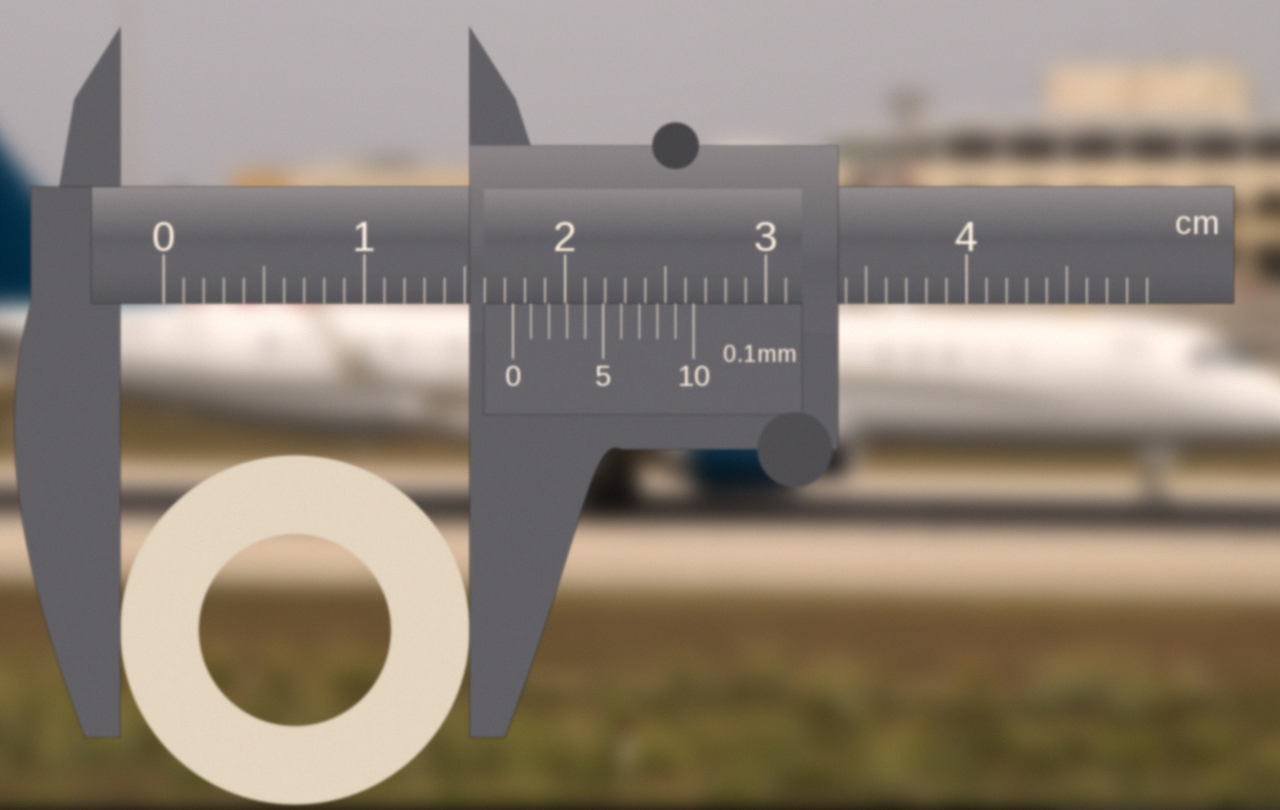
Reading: 17.4 mm
